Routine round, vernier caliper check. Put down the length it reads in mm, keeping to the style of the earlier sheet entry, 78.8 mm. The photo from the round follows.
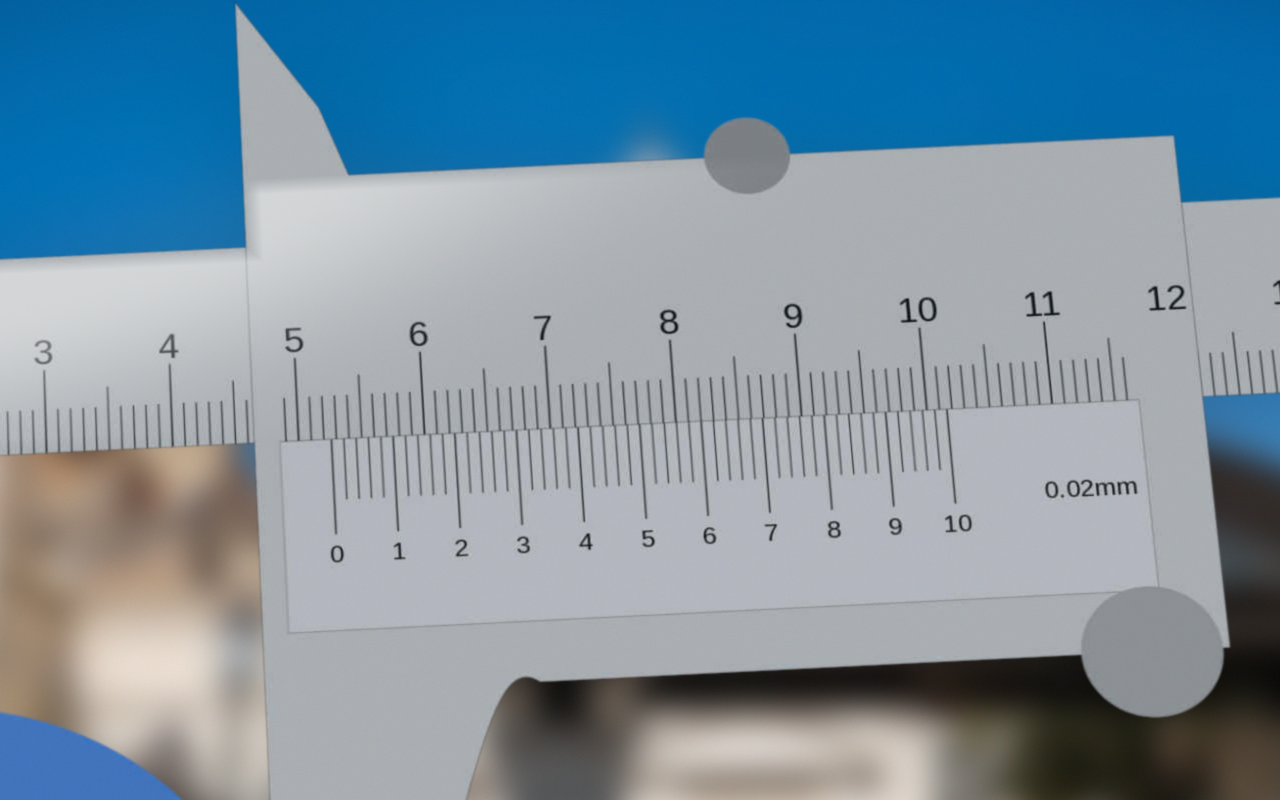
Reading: 52.6 mm
